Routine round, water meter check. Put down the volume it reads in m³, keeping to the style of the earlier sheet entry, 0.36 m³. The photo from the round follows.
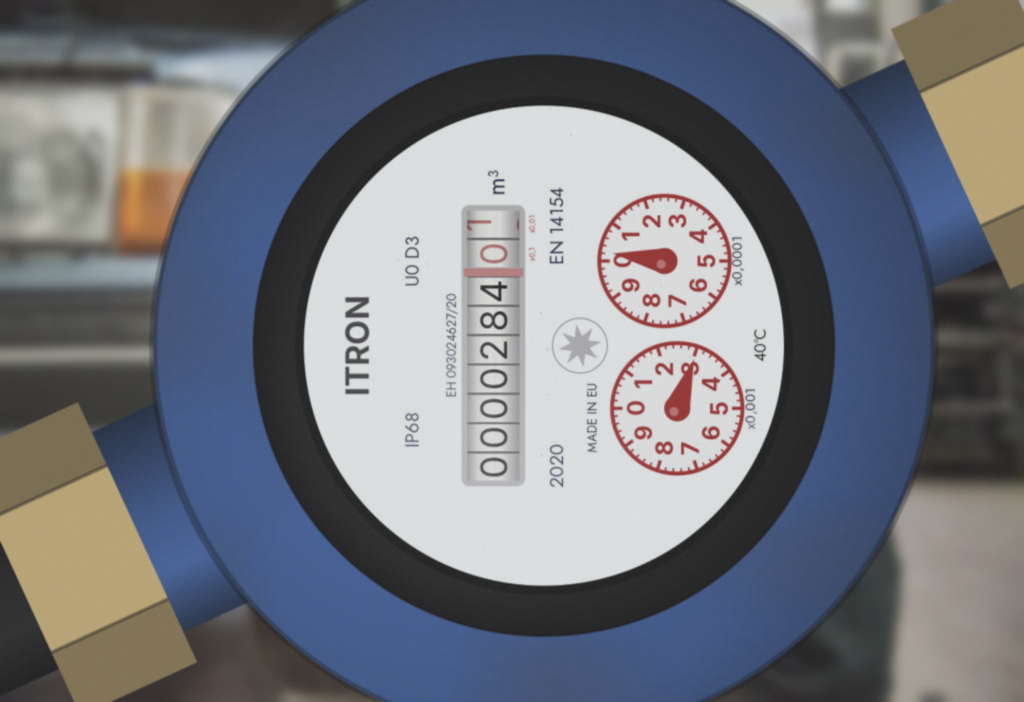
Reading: 284.0130 m³
